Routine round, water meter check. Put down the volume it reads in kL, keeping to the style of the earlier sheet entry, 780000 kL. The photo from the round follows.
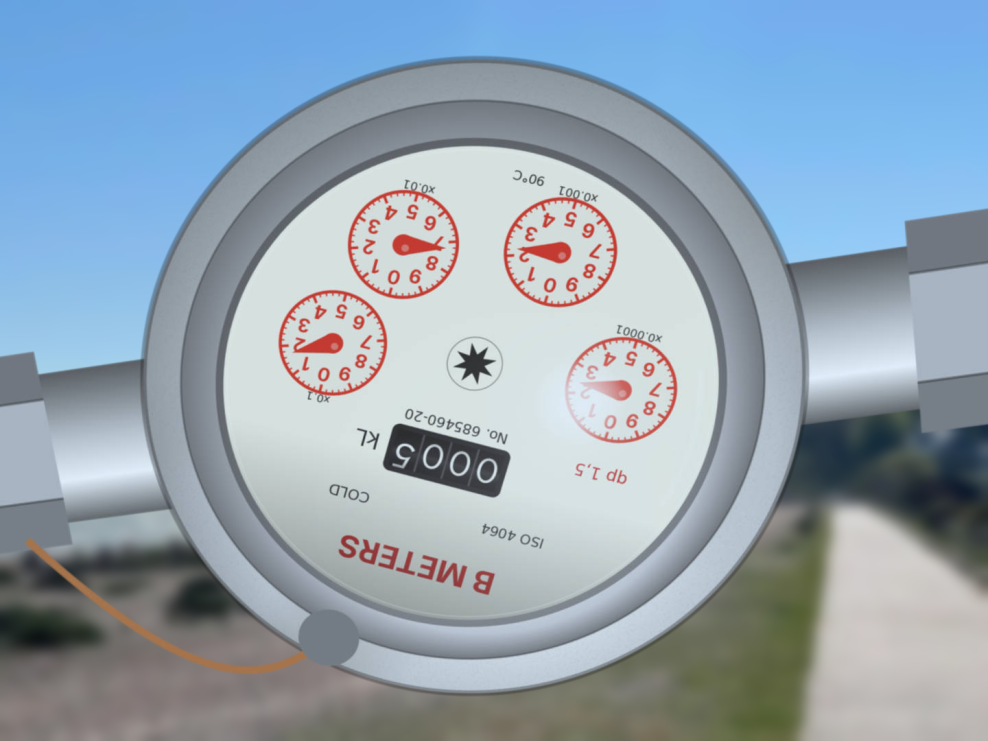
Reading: 5.1722 kL
